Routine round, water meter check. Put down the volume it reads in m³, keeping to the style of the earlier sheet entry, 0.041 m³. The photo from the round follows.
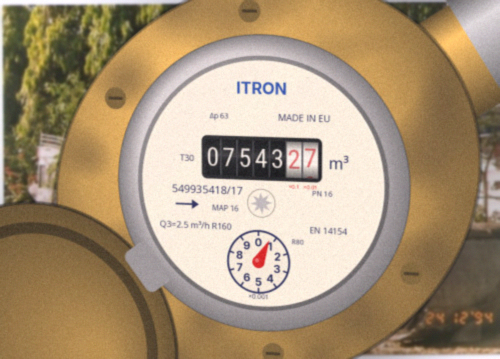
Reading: 7543.270 m³
